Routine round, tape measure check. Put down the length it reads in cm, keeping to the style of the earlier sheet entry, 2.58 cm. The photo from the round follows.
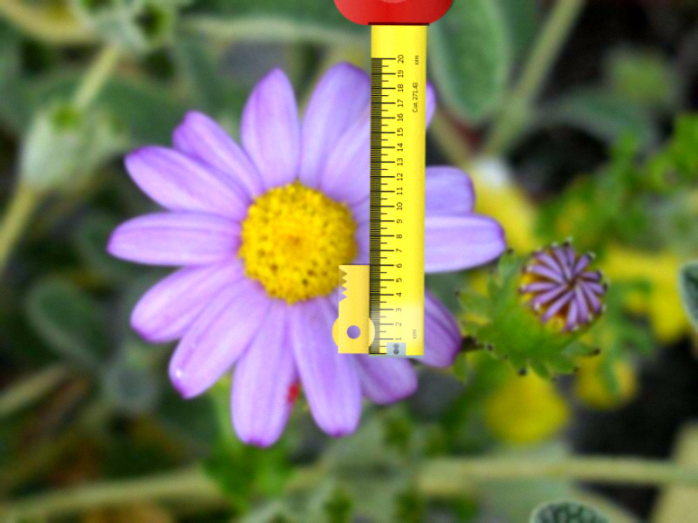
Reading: 6 cm
